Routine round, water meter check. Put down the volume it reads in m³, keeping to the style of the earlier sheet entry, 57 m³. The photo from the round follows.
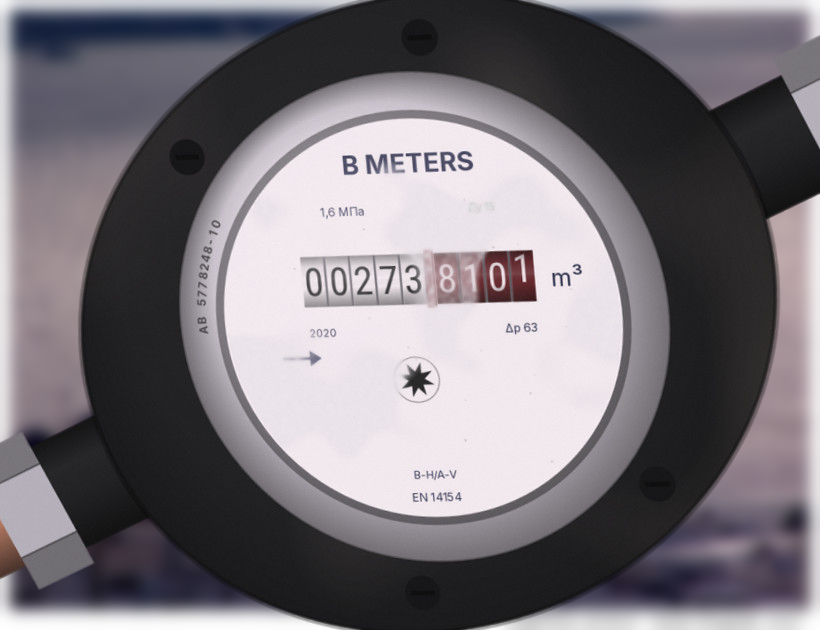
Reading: 273.8101 m³
